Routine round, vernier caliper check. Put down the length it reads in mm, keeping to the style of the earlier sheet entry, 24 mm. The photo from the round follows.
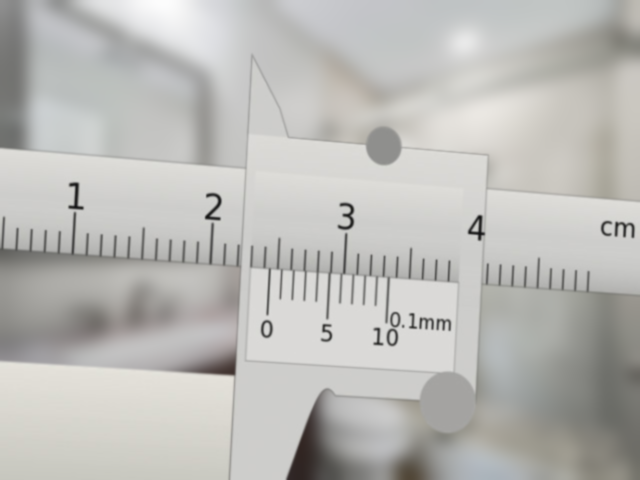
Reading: 24.4 mm
